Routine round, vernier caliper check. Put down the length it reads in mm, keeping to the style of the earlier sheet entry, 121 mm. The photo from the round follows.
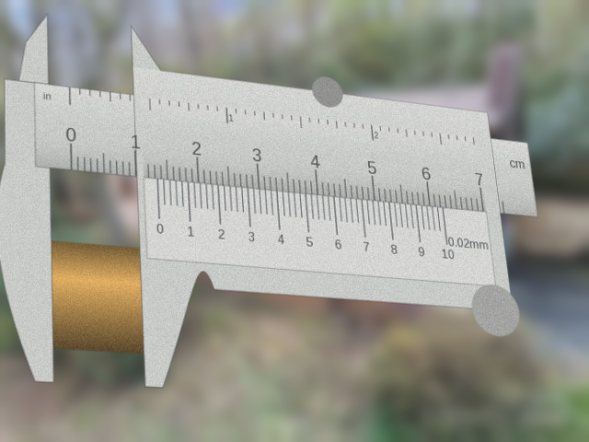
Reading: 13.4 mm
